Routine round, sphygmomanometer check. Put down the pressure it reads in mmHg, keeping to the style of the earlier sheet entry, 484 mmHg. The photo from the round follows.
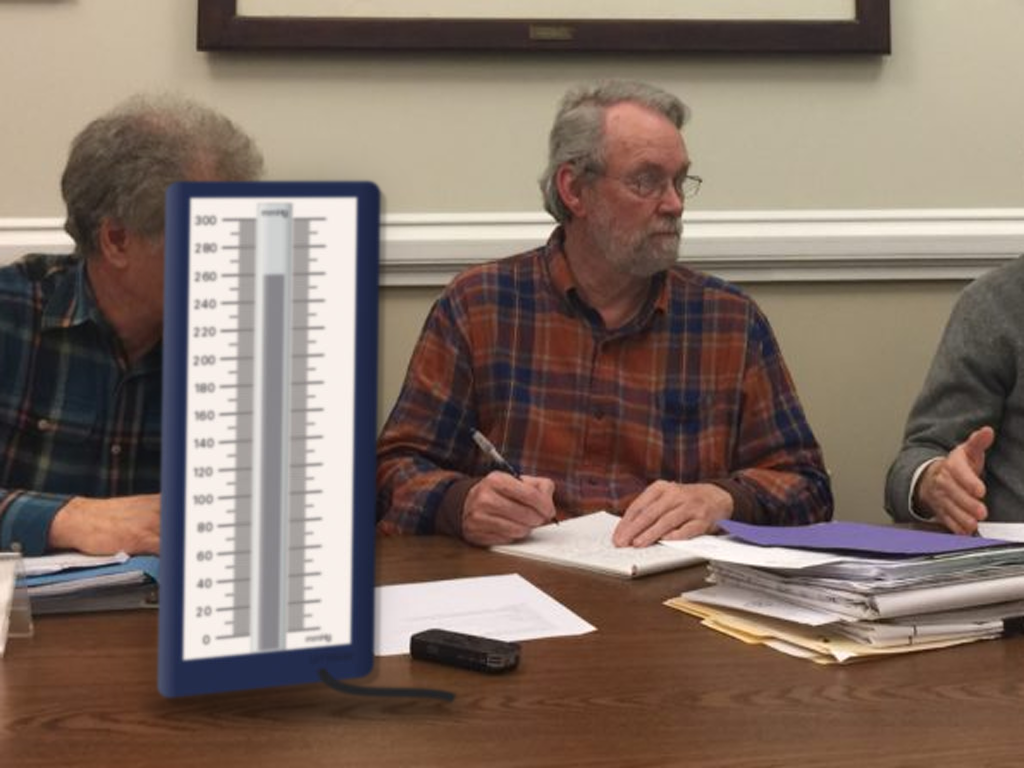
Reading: 260 mmHg
